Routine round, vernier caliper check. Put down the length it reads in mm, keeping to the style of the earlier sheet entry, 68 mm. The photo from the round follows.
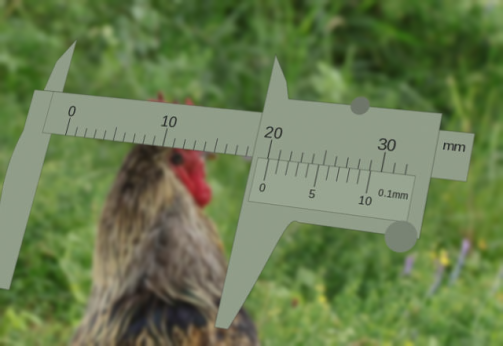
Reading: 20.1 mm
